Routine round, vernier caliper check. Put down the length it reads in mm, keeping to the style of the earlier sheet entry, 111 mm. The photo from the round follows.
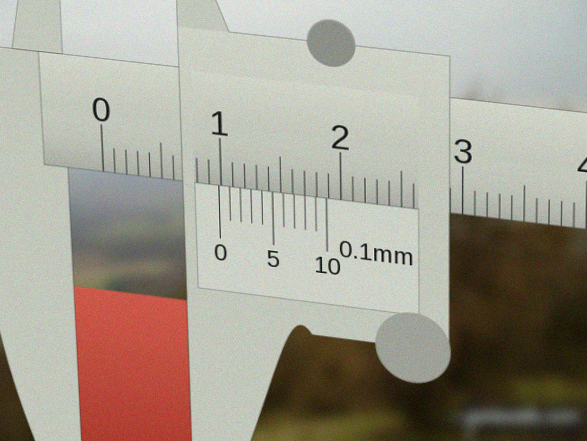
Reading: 9.8 mm
